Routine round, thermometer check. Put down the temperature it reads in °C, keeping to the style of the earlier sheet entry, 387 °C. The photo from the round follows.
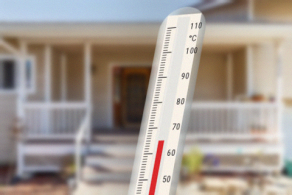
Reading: 65 °C
